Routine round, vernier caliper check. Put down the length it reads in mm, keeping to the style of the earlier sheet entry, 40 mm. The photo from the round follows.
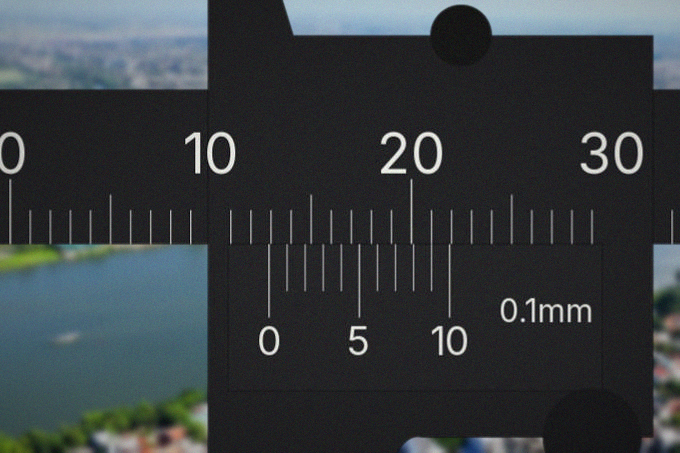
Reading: 12.9 mm
